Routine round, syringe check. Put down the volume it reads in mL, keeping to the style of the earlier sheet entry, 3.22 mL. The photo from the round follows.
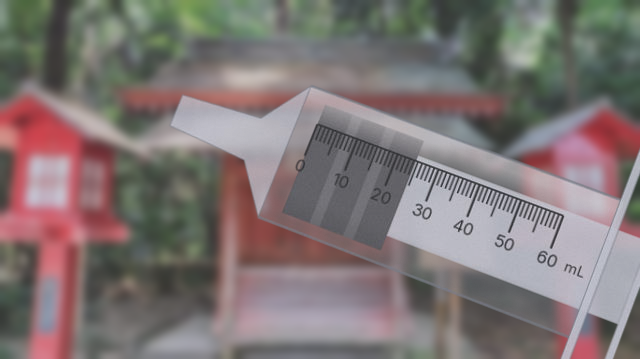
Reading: 0 mL
